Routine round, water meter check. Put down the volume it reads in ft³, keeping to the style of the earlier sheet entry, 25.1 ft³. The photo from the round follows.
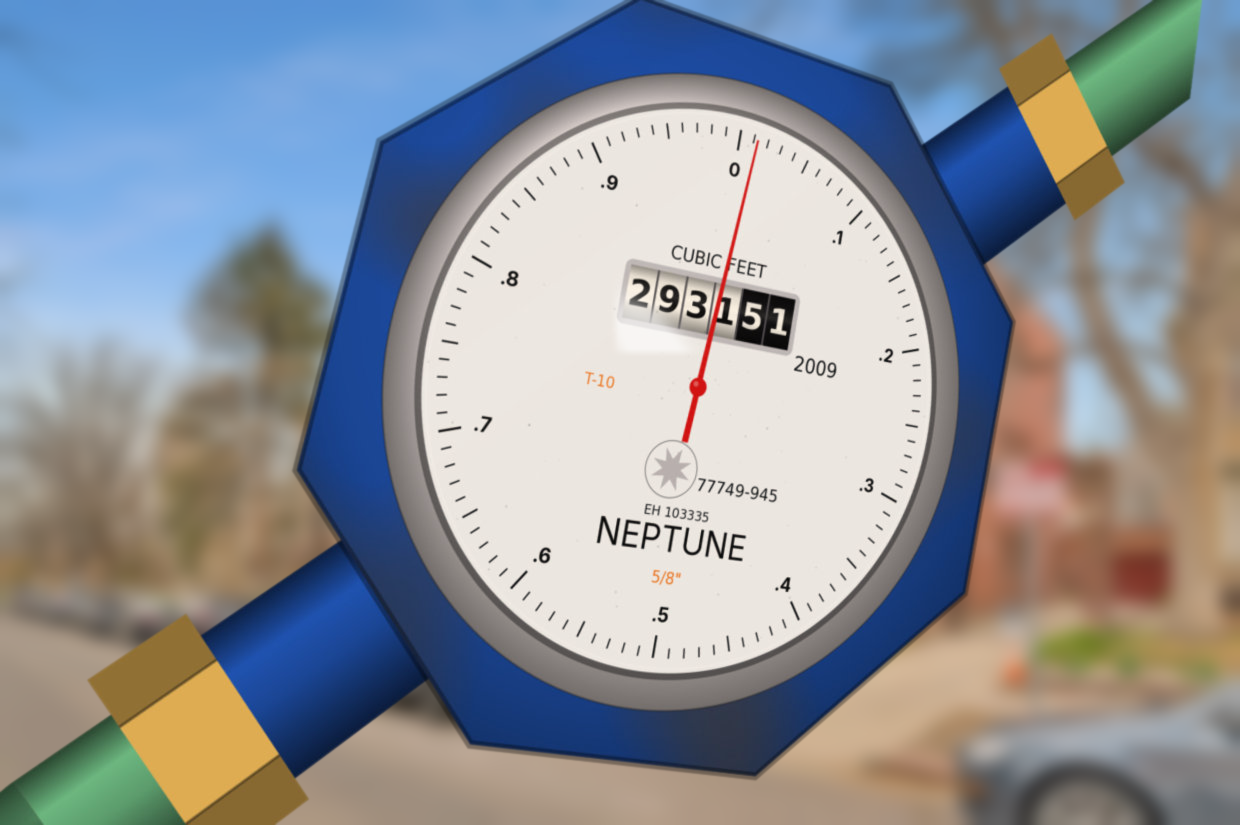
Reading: 293151.01 ft³
